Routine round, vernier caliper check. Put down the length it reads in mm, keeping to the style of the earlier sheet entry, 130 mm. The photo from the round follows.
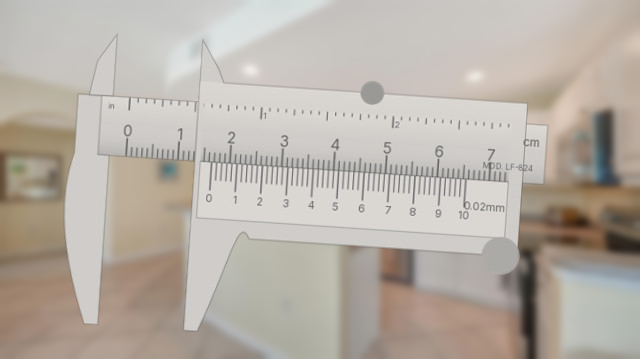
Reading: 16.5 mm
